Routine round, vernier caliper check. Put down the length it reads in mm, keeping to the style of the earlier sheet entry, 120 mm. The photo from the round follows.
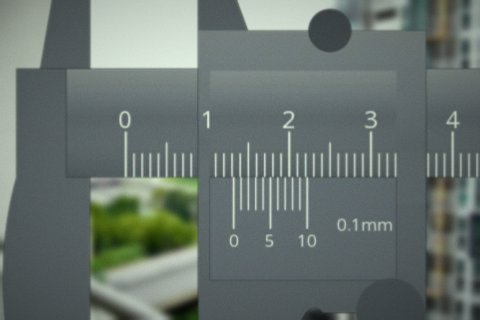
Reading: 13.2 mm
